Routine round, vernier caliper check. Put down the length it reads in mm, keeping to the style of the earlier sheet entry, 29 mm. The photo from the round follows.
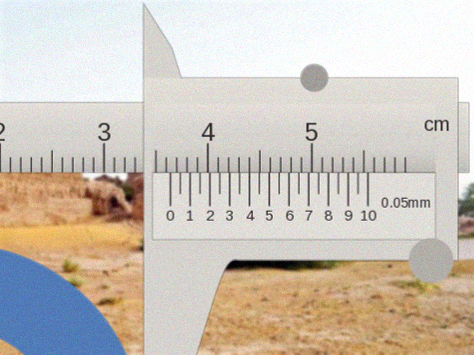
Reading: 36.4 mm
